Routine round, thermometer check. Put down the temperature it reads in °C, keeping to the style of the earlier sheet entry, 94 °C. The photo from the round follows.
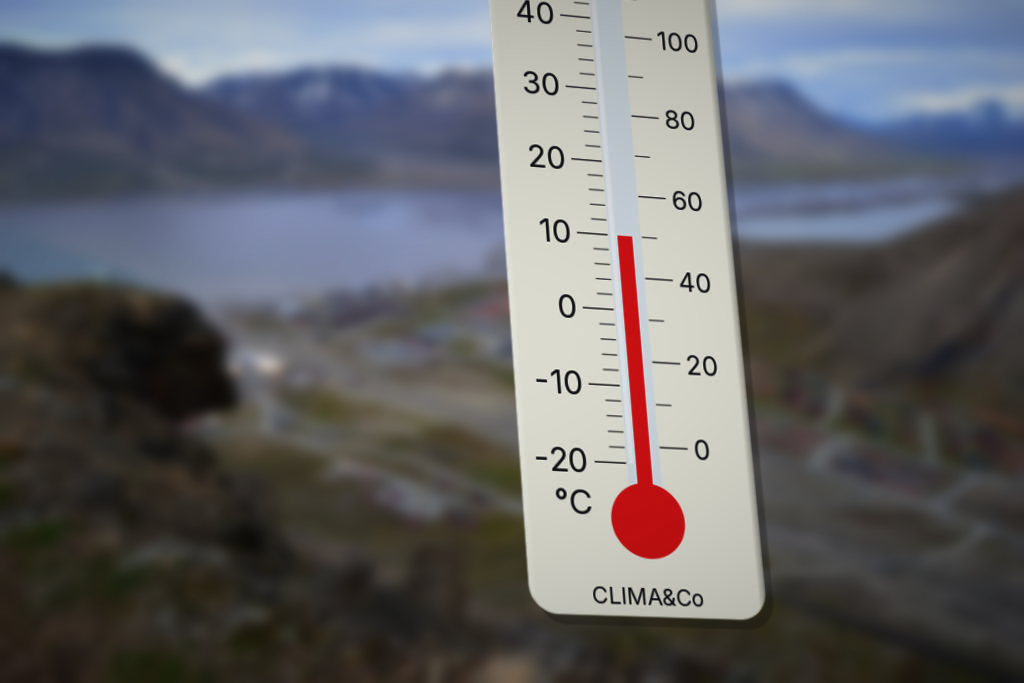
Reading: 10 °C
